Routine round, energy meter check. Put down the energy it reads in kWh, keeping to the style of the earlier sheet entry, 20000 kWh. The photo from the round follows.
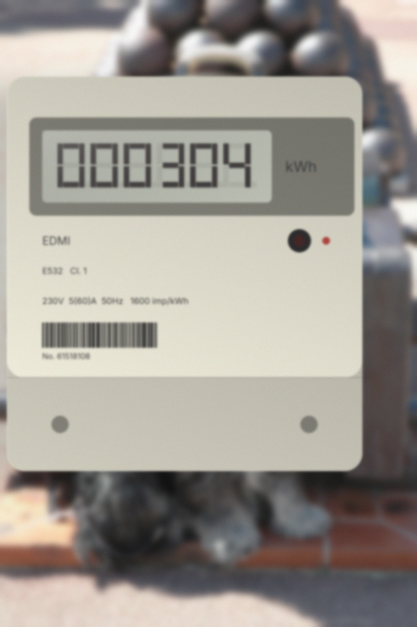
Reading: 304 kWh
